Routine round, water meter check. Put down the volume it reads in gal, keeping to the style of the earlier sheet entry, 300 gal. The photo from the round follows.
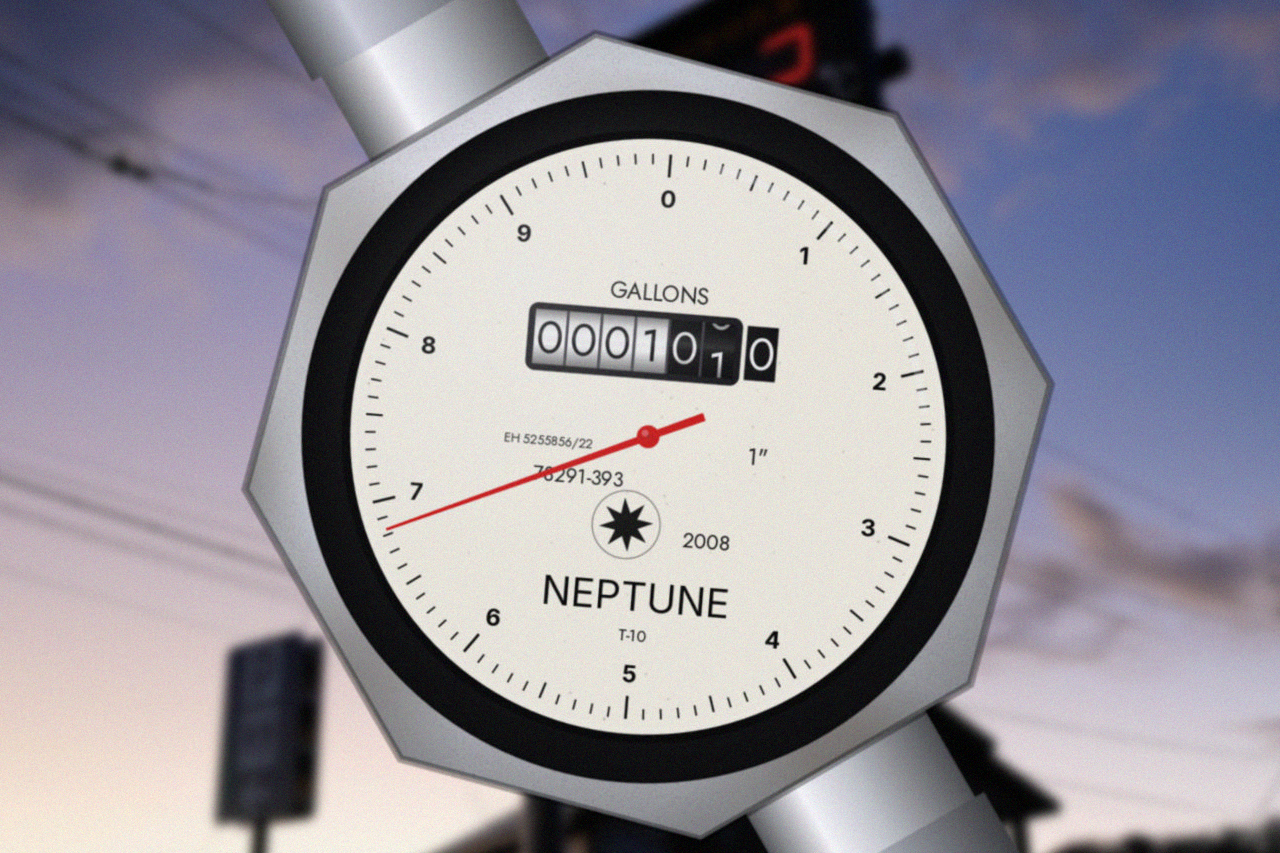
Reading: 1006.8 gal
